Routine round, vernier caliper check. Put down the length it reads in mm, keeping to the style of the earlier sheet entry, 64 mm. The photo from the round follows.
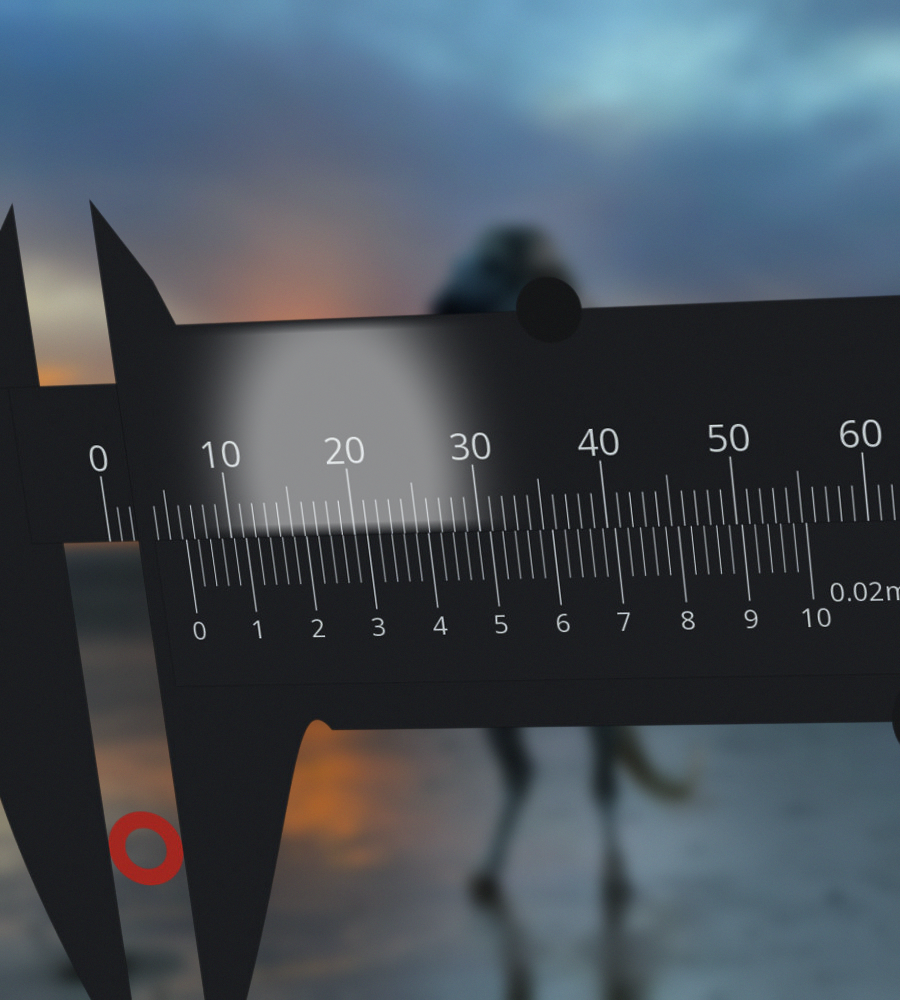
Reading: 6.3 mm
